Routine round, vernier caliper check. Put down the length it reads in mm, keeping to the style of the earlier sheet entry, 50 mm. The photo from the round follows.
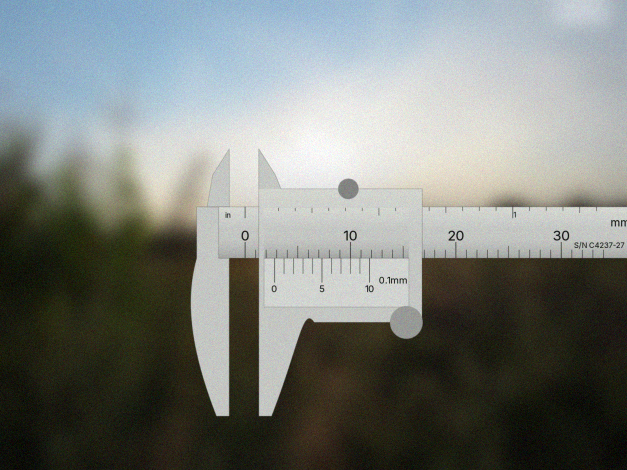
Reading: 2.8 mm
